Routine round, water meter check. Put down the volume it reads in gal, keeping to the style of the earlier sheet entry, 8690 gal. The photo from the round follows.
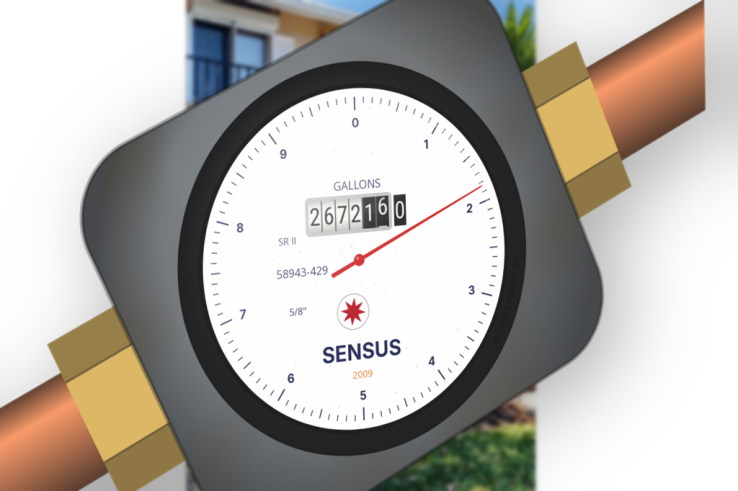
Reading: 2672161.8 gal
